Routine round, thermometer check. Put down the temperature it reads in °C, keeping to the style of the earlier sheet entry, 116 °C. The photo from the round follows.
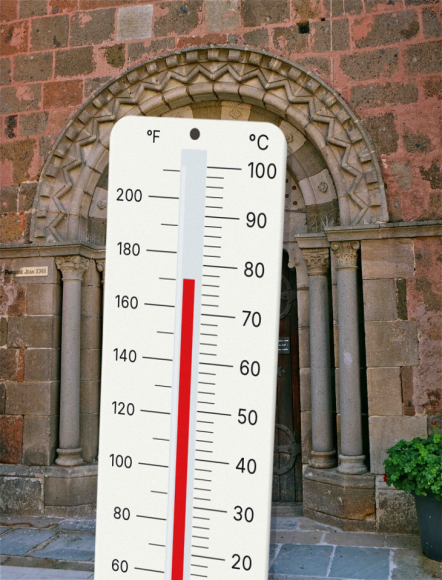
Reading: 77 °C
